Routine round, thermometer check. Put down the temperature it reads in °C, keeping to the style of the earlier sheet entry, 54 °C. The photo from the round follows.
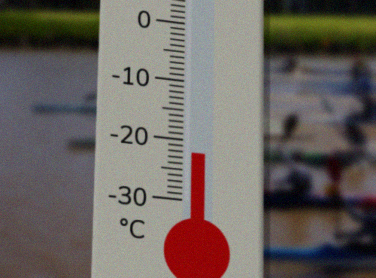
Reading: -22 °C
